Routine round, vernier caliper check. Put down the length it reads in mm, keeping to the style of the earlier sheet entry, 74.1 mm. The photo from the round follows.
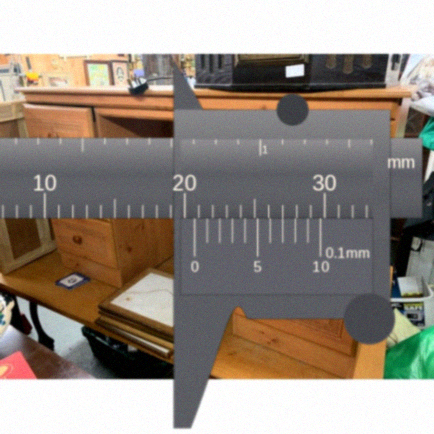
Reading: 20.7 mm
